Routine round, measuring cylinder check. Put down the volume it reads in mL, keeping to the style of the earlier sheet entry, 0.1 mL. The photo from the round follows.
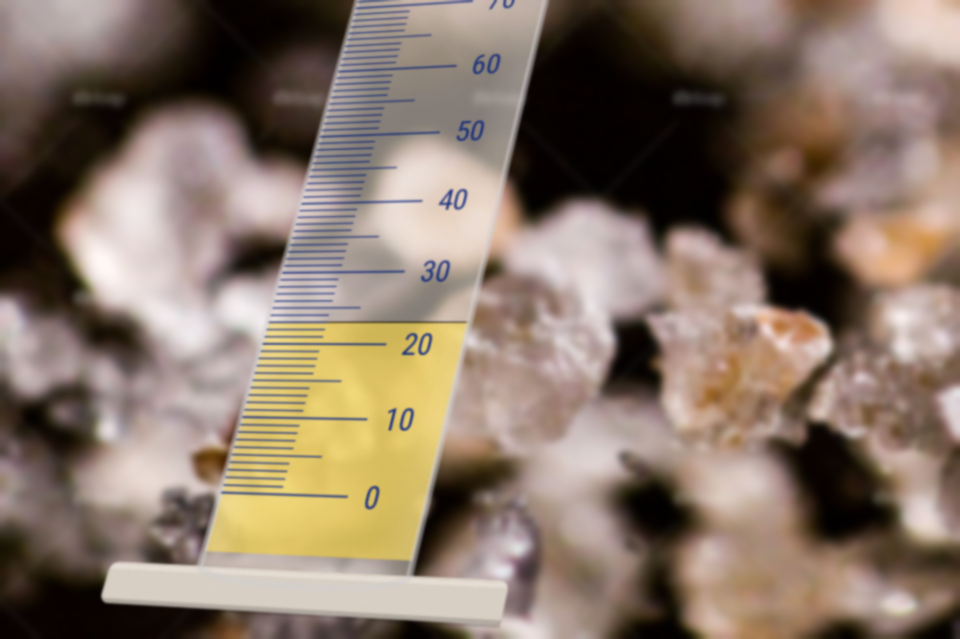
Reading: 23 mL
